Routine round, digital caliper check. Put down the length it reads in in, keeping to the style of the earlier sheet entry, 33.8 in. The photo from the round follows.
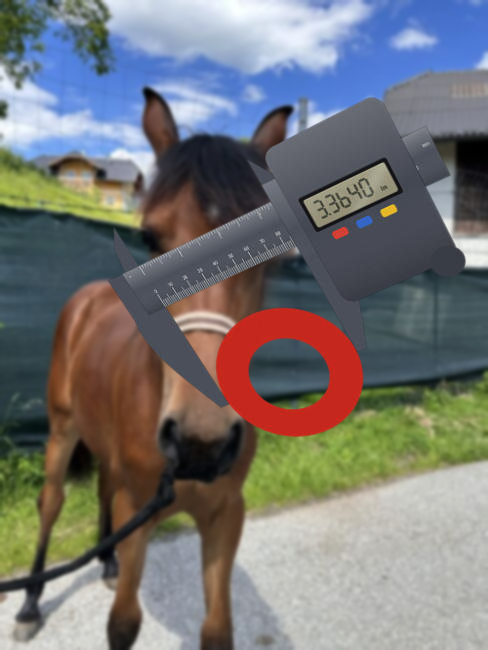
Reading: 3.3640 in
